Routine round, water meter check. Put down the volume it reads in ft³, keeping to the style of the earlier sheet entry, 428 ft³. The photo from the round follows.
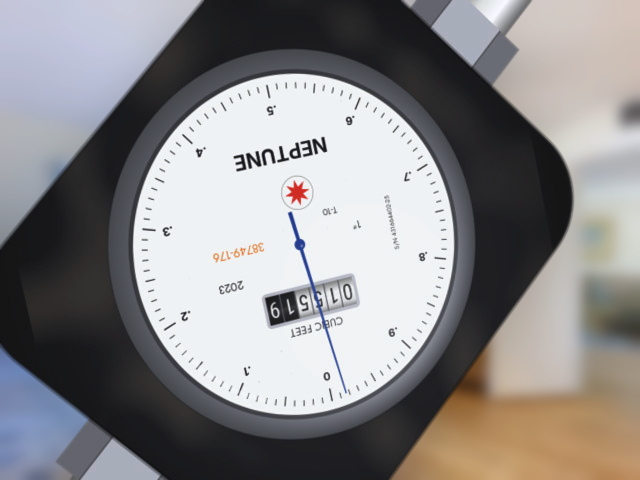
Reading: 15518.98 ft³
